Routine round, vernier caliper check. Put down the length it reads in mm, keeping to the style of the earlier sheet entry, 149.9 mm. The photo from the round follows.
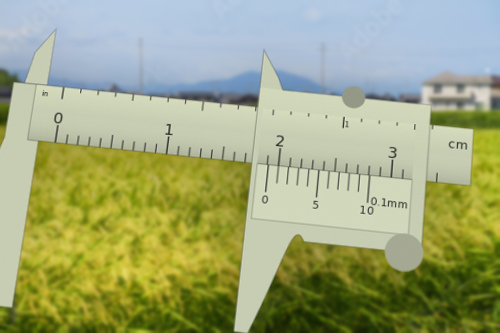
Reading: 19.1 mm
